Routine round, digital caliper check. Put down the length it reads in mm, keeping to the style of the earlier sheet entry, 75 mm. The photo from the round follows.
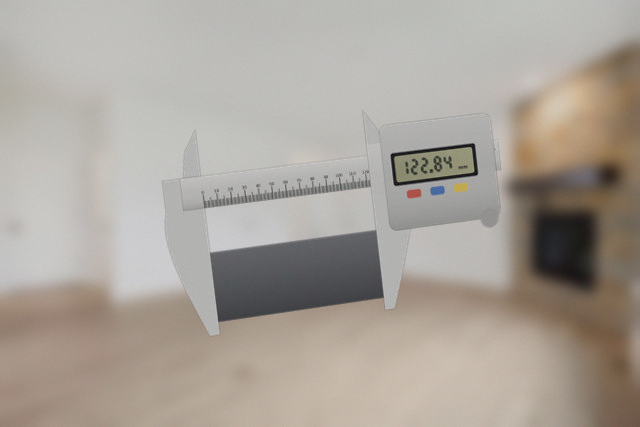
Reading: 122.84 mm
